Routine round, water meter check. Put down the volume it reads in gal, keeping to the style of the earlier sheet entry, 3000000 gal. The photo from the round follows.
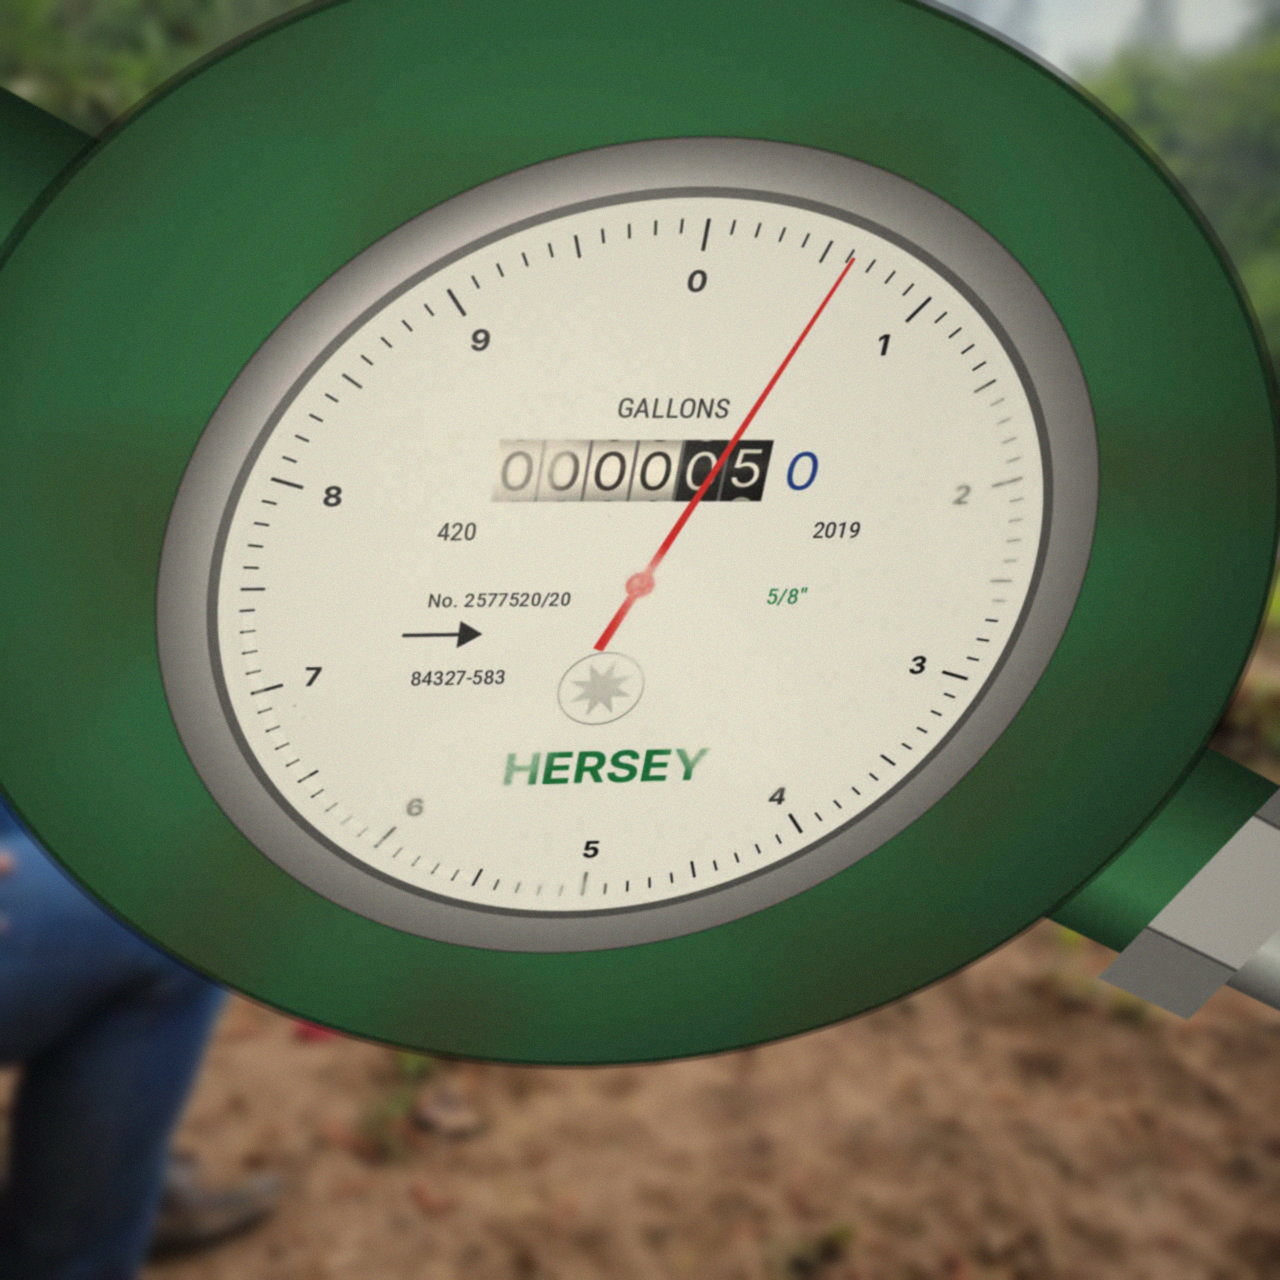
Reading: 50.6 gal
